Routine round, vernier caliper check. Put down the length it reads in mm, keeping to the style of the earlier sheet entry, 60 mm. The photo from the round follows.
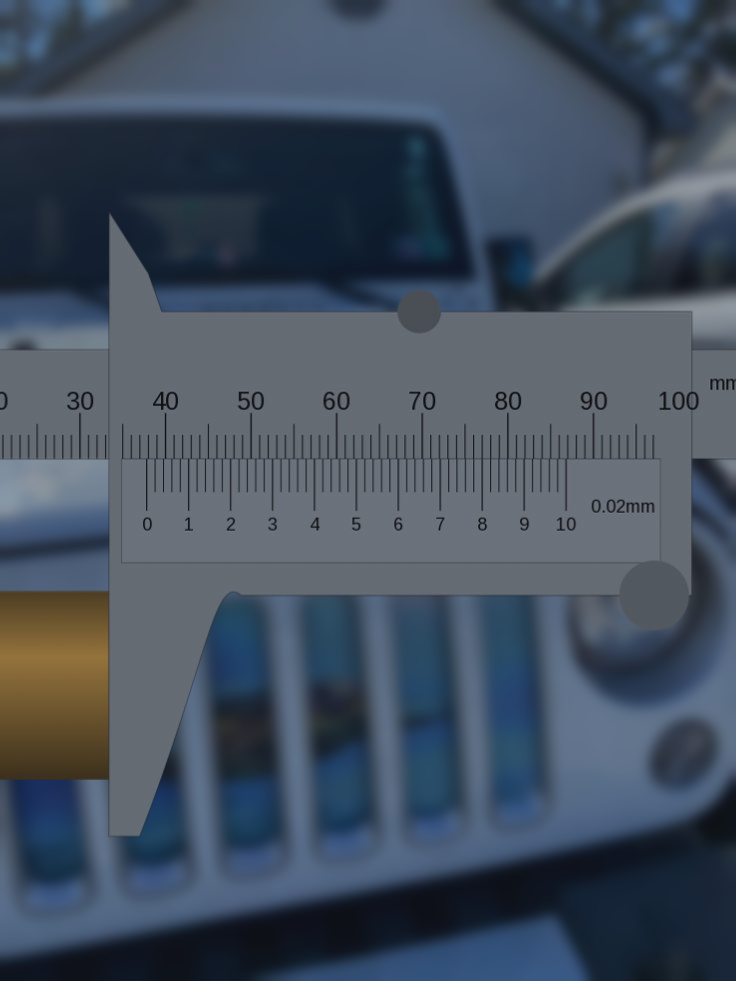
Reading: 37.8 mm
